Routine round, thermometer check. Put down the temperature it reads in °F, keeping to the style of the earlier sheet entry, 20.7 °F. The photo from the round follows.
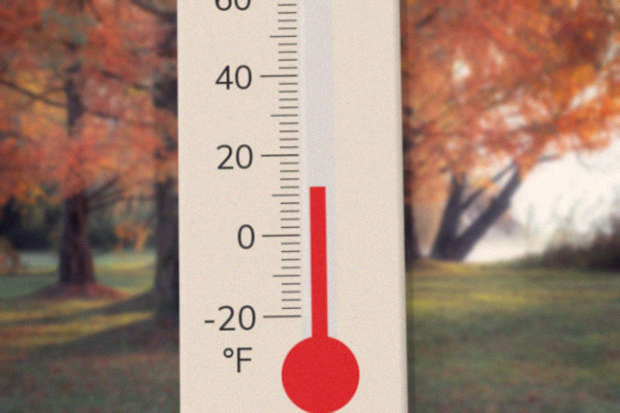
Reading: 12 °F
